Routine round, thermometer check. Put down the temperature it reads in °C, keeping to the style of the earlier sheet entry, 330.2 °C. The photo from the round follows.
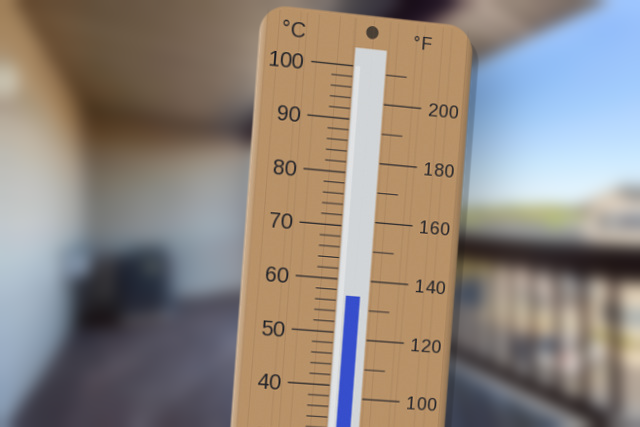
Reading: 57 °C
